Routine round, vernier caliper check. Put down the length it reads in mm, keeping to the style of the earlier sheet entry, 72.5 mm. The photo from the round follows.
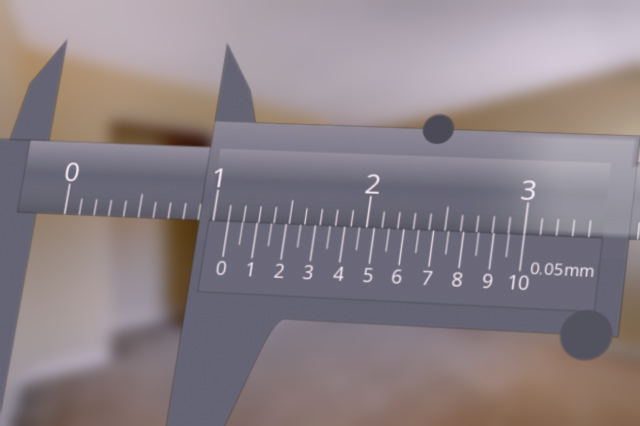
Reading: 11.0 mm
